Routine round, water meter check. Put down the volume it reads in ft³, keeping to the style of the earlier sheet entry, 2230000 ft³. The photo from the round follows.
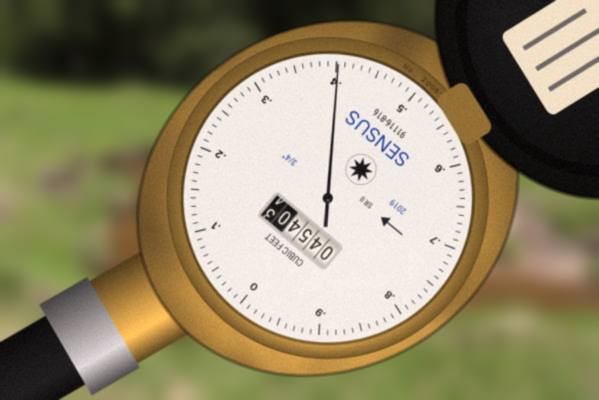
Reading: 45403.40 ft³
